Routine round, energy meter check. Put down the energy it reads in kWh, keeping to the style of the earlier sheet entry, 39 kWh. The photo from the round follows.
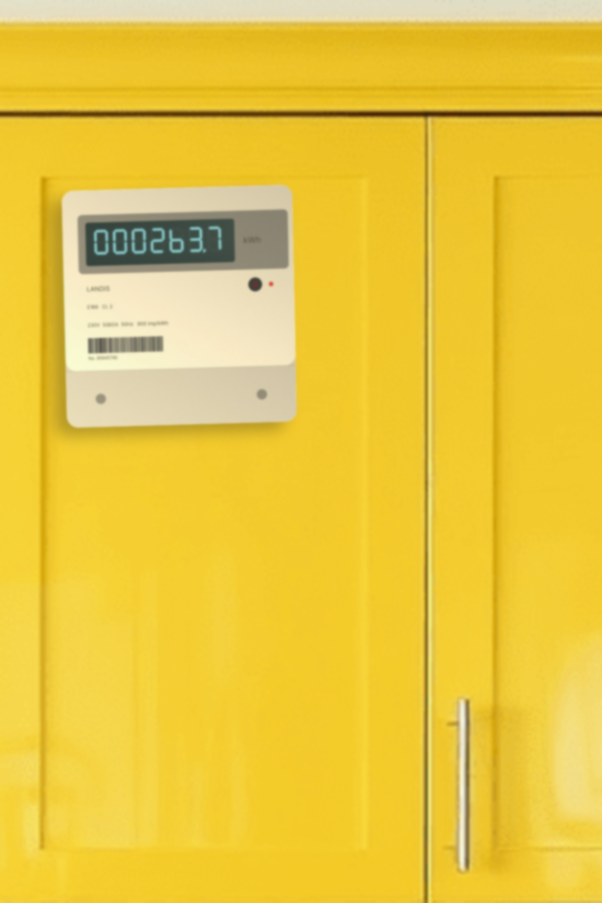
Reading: 263.7 kWh
